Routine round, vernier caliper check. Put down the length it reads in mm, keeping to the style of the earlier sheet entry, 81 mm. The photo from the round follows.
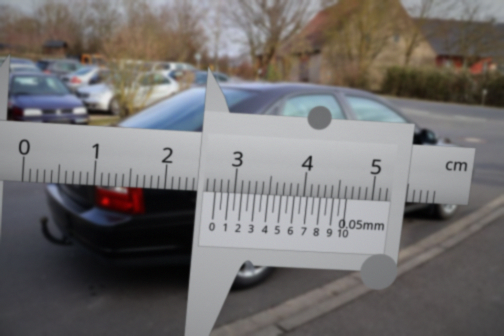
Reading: 27.2 mm
